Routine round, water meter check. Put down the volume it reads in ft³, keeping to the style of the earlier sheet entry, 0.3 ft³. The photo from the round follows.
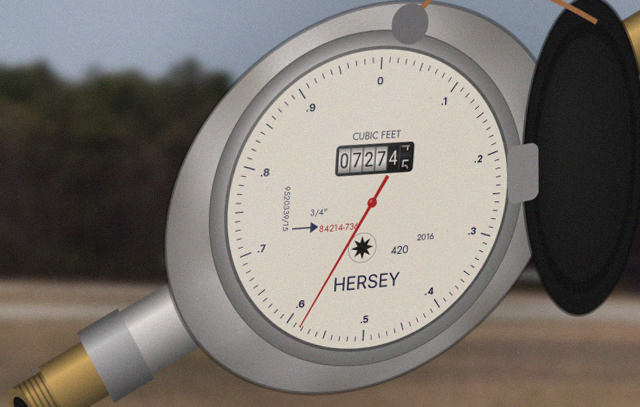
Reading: 72744.58 ft³
